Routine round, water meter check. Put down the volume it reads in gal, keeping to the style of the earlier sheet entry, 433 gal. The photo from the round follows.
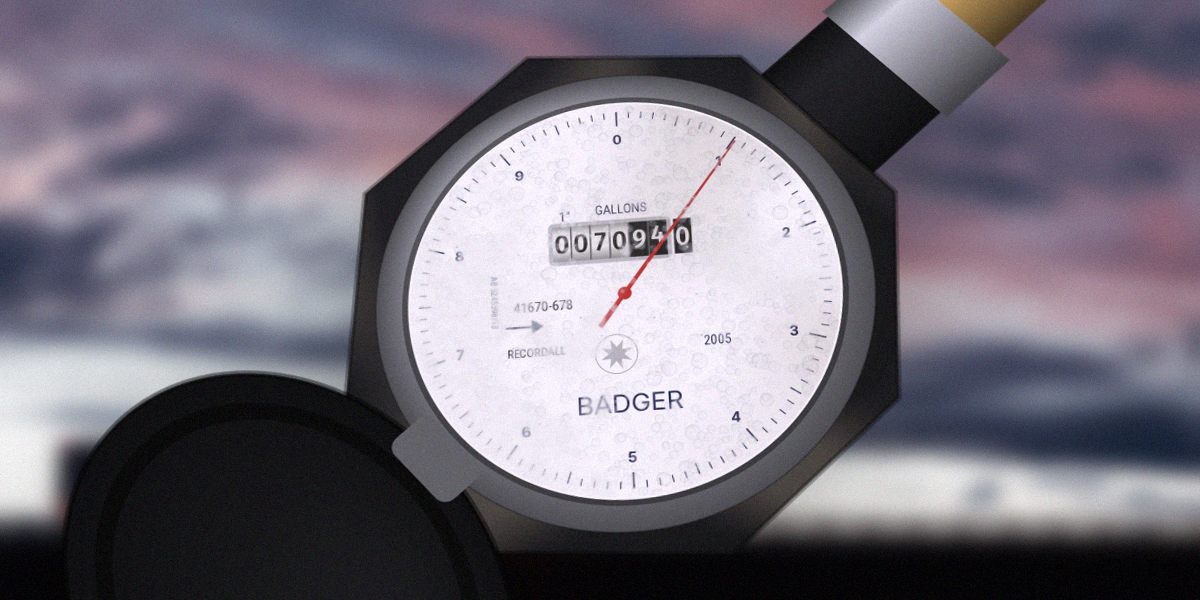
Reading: 70941.0 gal
